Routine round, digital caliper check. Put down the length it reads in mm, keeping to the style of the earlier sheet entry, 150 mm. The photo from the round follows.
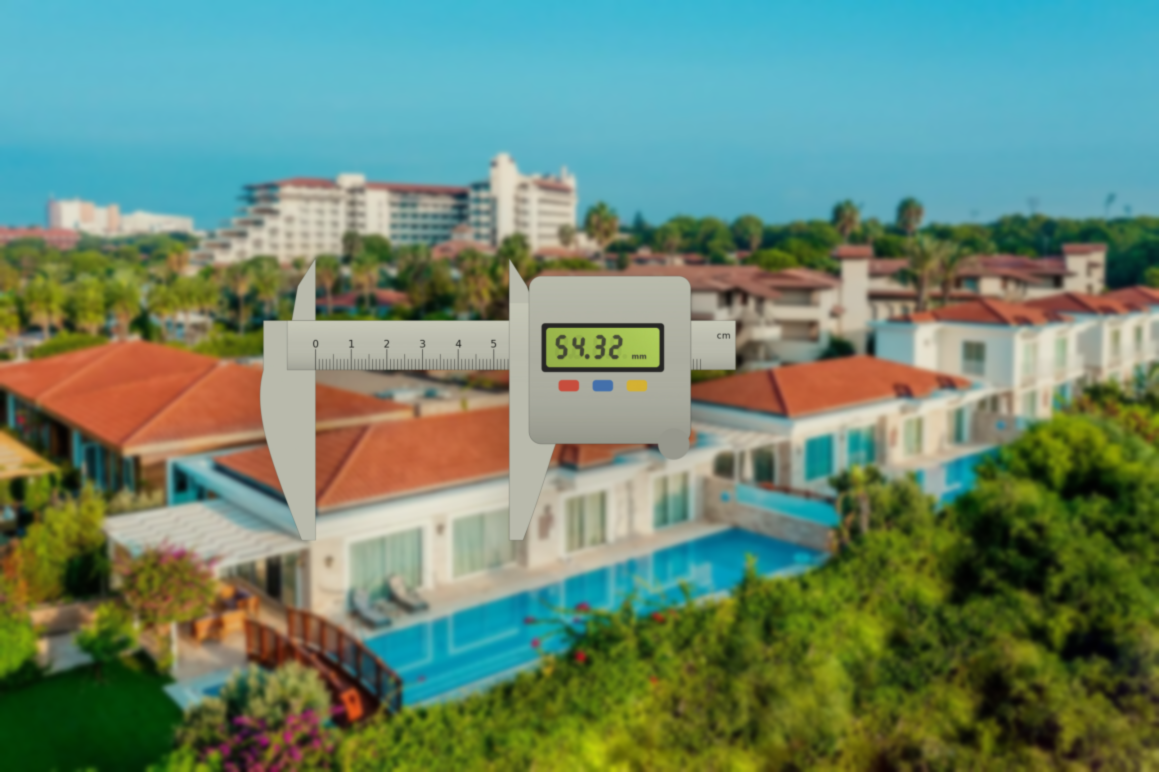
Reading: 54.32 mm
